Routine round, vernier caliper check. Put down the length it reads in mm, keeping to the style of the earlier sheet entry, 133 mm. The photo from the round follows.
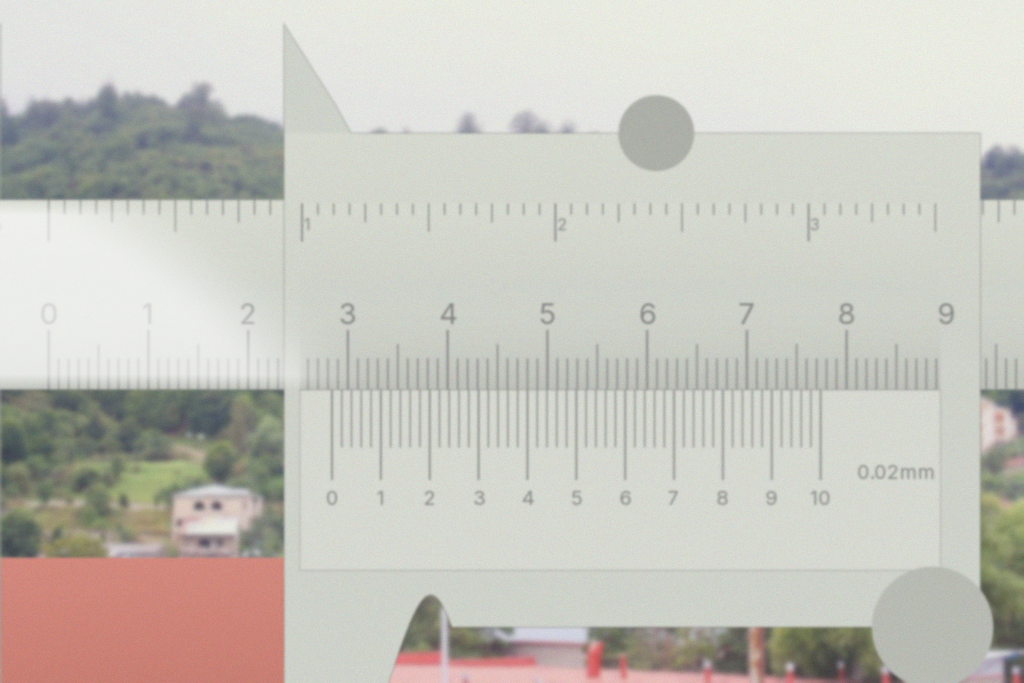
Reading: 28.4 mm
